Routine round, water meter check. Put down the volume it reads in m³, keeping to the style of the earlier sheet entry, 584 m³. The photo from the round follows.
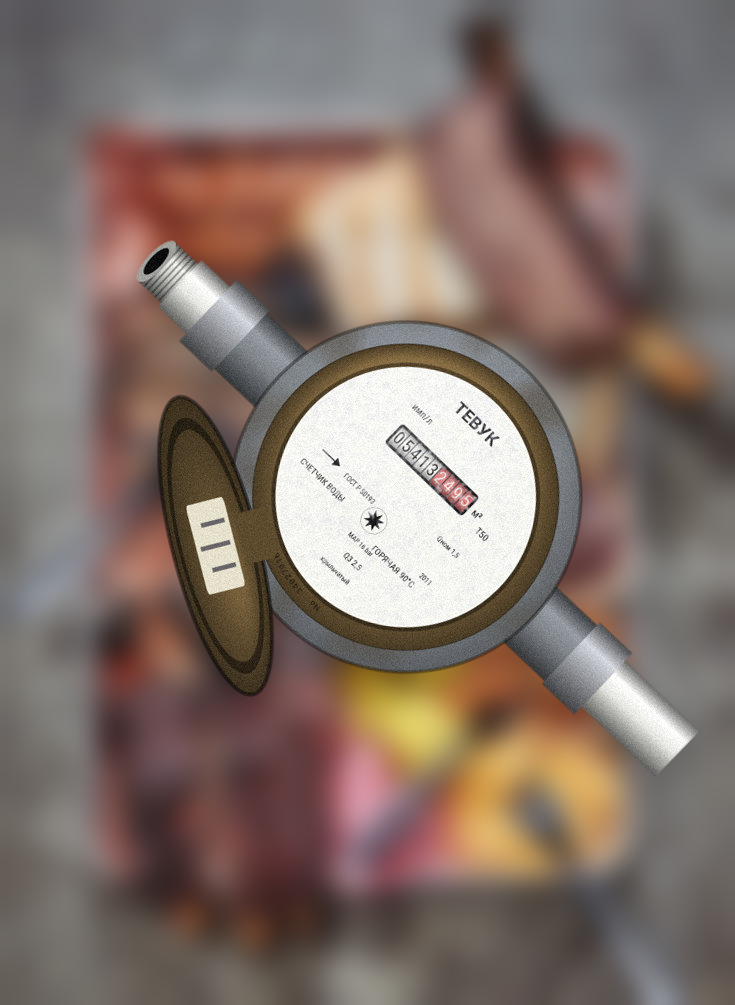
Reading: 5413.2495 m³
